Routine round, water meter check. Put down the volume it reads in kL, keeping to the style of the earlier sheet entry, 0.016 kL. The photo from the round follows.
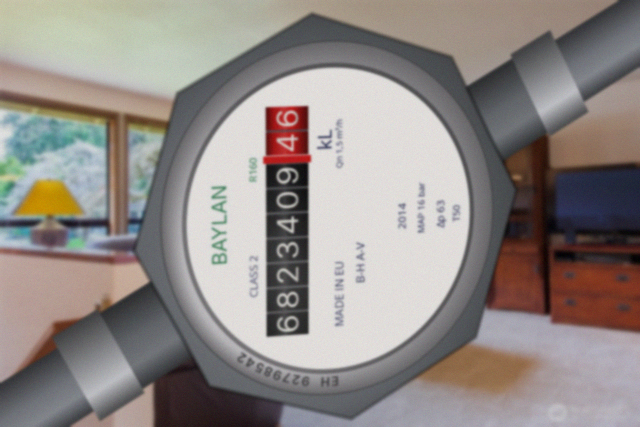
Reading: 6823409.46 kL
